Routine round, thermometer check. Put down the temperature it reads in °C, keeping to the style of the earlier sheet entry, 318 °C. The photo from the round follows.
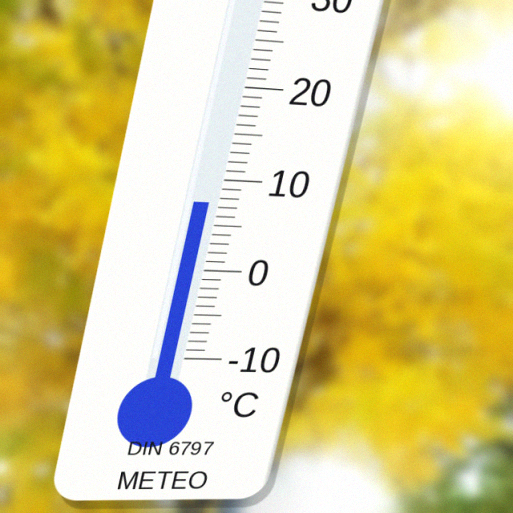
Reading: 7.5 °C
